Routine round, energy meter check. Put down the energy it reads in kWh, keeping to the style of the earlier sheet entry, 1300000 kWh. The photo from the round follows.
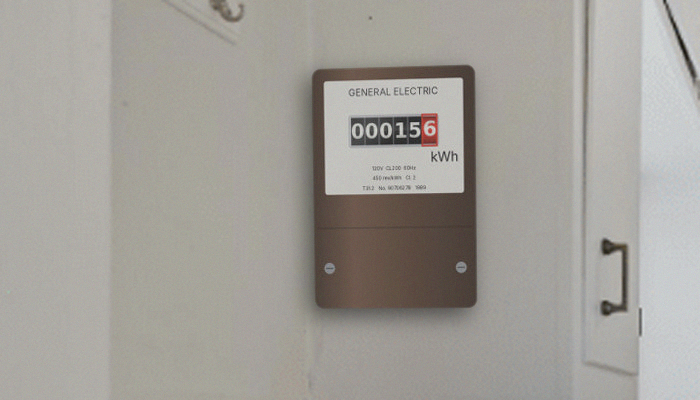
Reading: 15.6 kWh
